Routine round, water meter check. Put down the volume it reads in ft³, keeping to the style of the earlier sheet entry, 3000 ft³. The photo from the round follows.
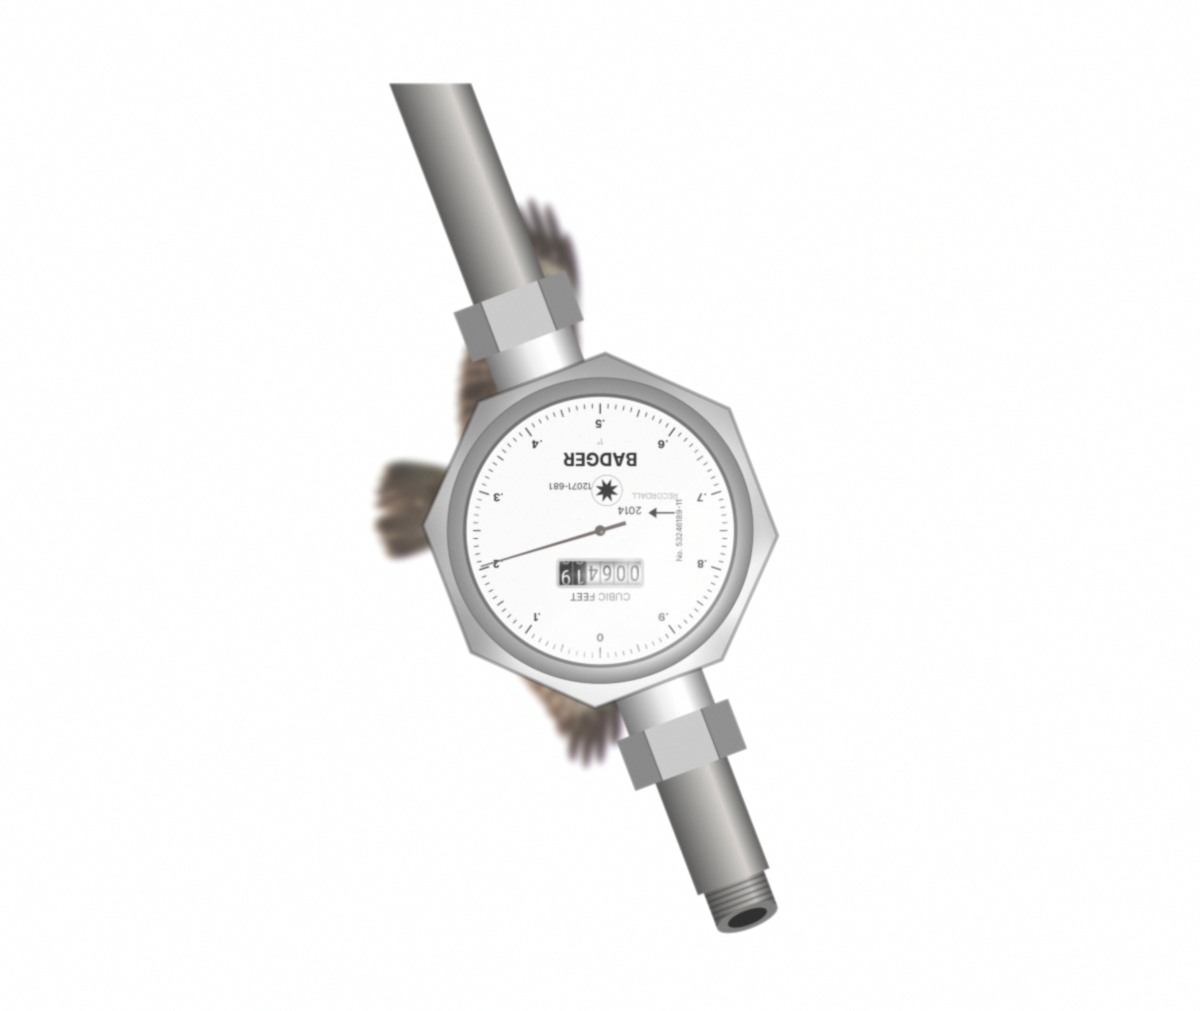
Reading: 6419.20 ft³
